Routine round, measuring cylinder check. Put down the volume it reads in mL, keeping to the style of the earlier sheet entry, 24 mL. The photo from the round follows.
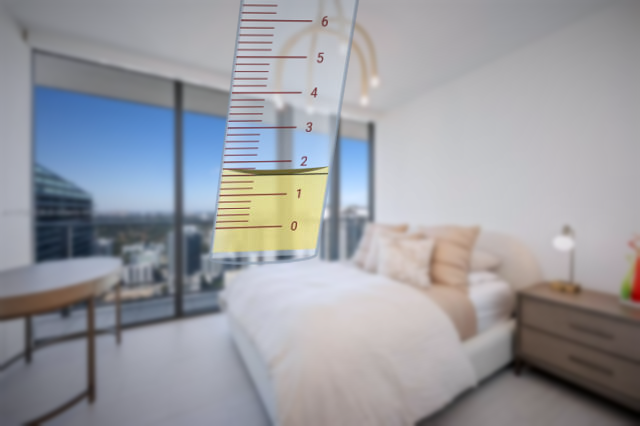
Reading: 1.6 mL
